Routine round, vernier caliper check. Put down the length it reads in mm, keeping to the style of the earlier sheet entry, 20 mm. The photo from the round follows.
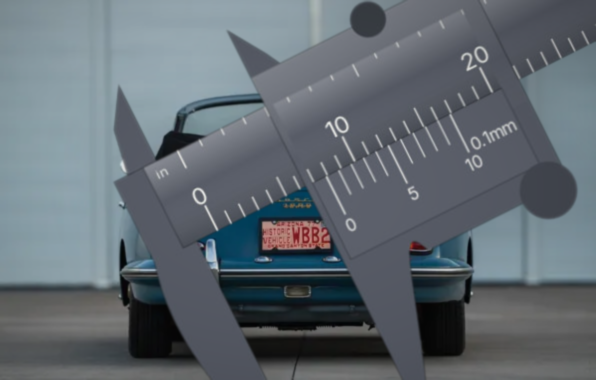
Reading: 7.9 mm
